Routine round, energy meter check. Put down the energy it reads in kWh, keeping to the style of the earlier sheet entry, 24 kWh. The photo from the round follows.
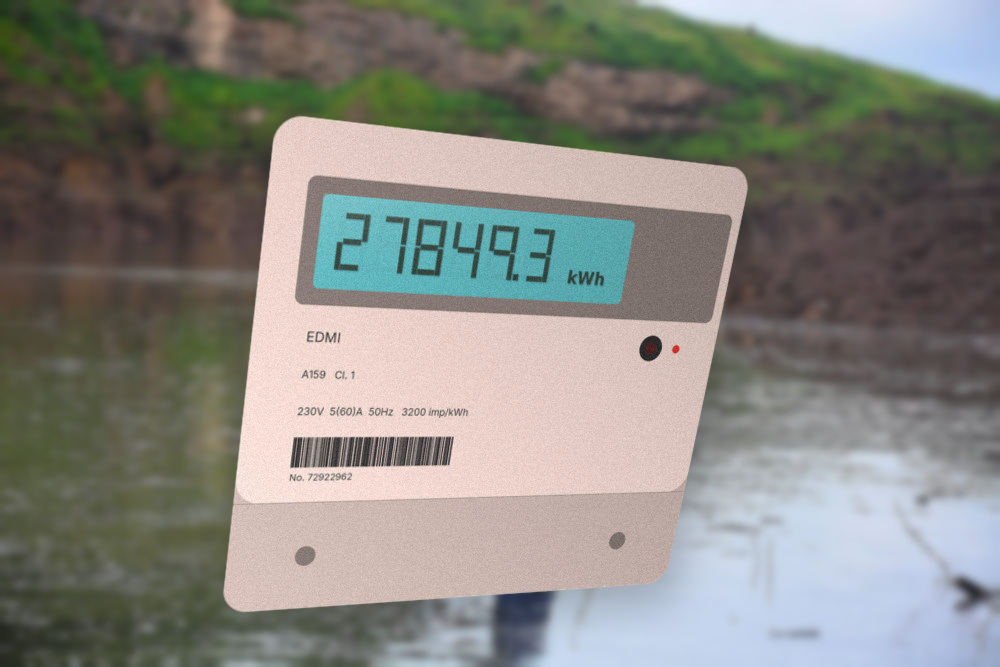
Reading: 27849.3 kWh
